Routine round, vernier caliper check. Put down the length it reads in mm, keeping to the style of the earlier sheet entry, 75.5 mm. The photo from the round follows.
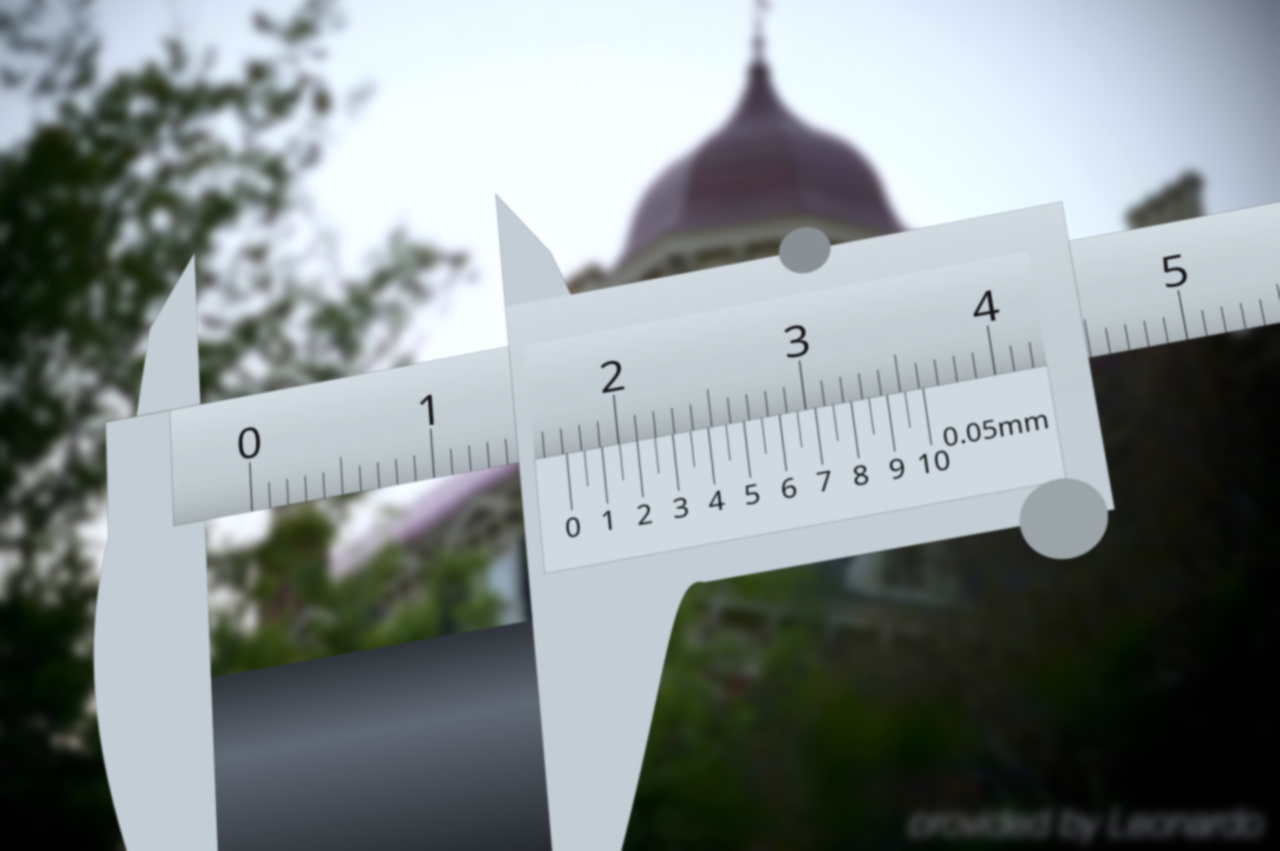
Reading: 17.2 mm
